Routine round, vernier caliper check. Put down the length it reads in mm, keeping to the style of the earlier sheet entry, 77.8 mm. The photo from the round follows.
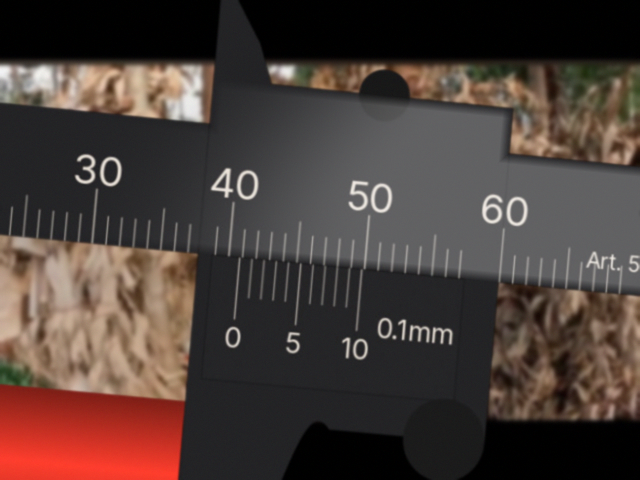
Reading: 40.8 mm
